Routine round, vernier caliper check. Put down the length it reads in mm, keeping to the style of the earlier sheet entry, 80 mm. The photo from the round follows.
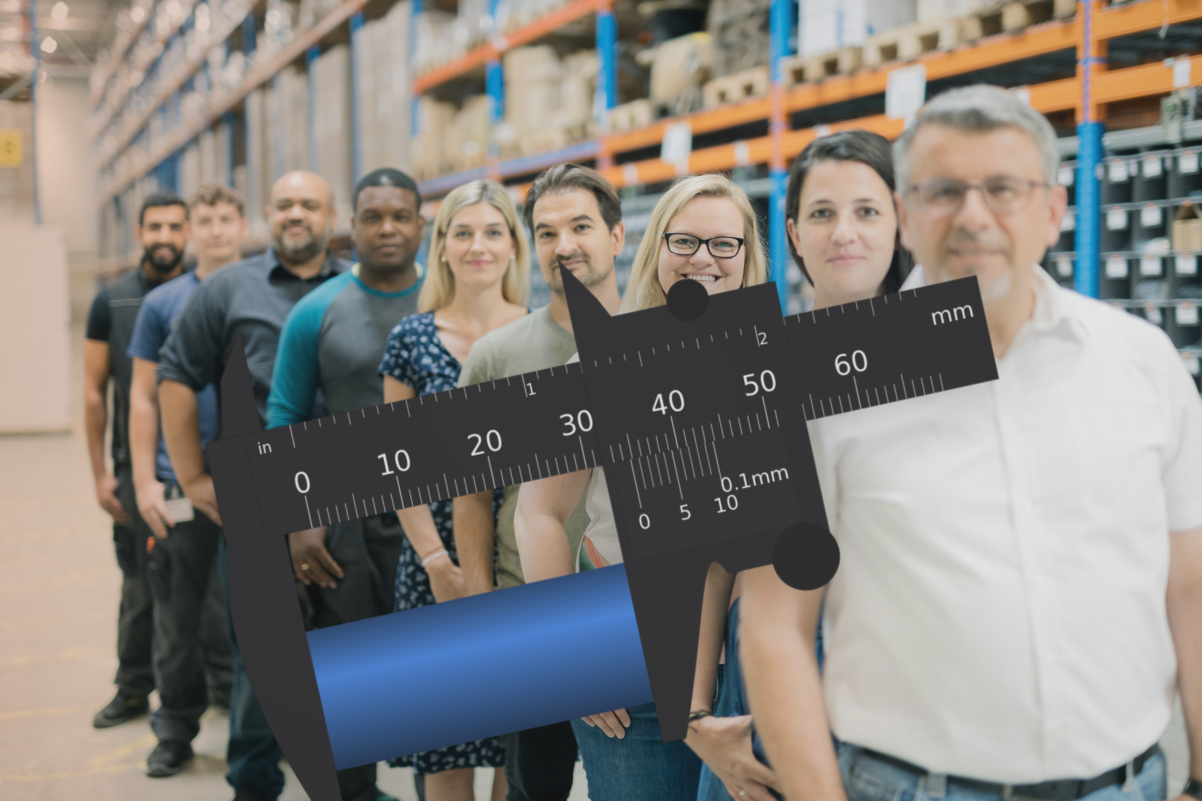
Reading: 34.8 mm
